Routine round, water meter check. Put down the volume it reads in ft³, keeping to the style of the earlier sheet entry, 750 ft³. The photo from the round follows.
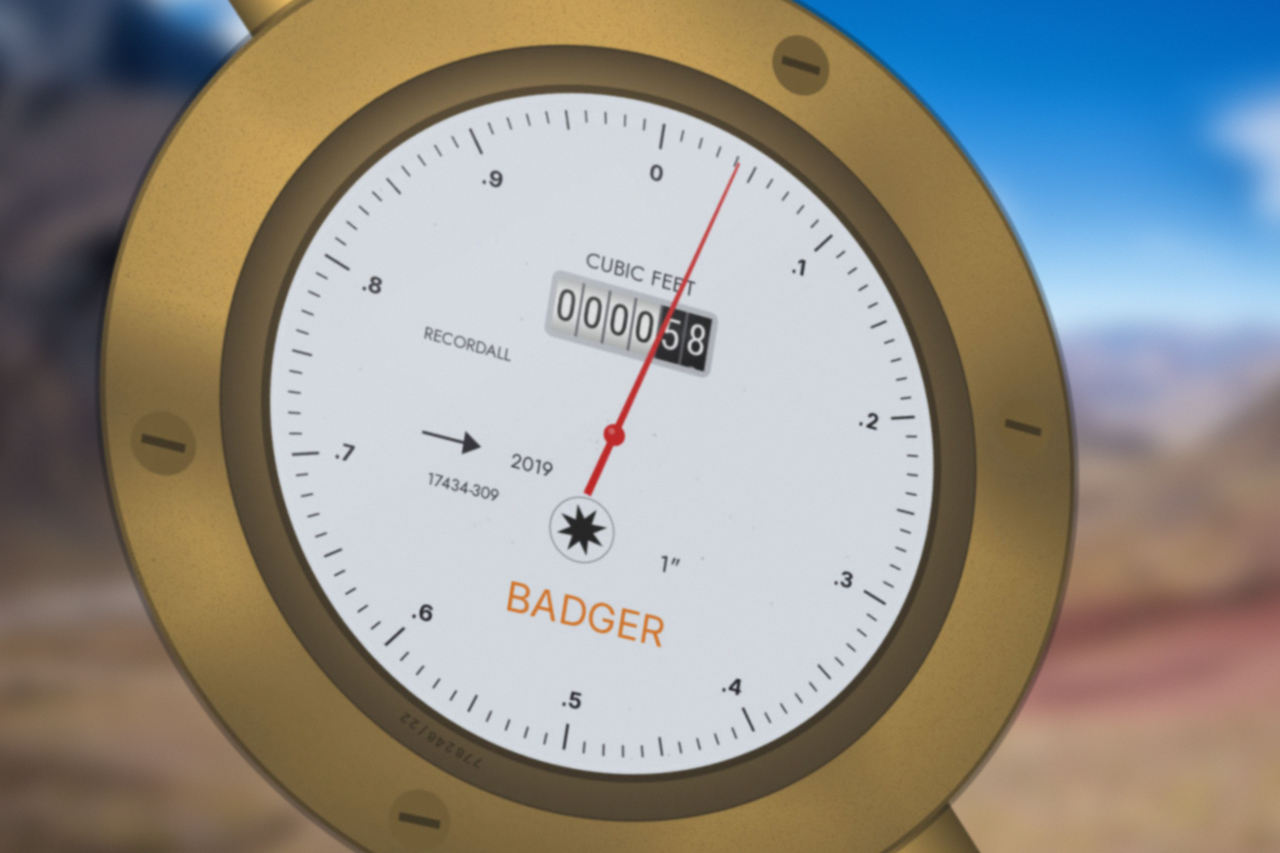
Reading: 58.04 ft³
